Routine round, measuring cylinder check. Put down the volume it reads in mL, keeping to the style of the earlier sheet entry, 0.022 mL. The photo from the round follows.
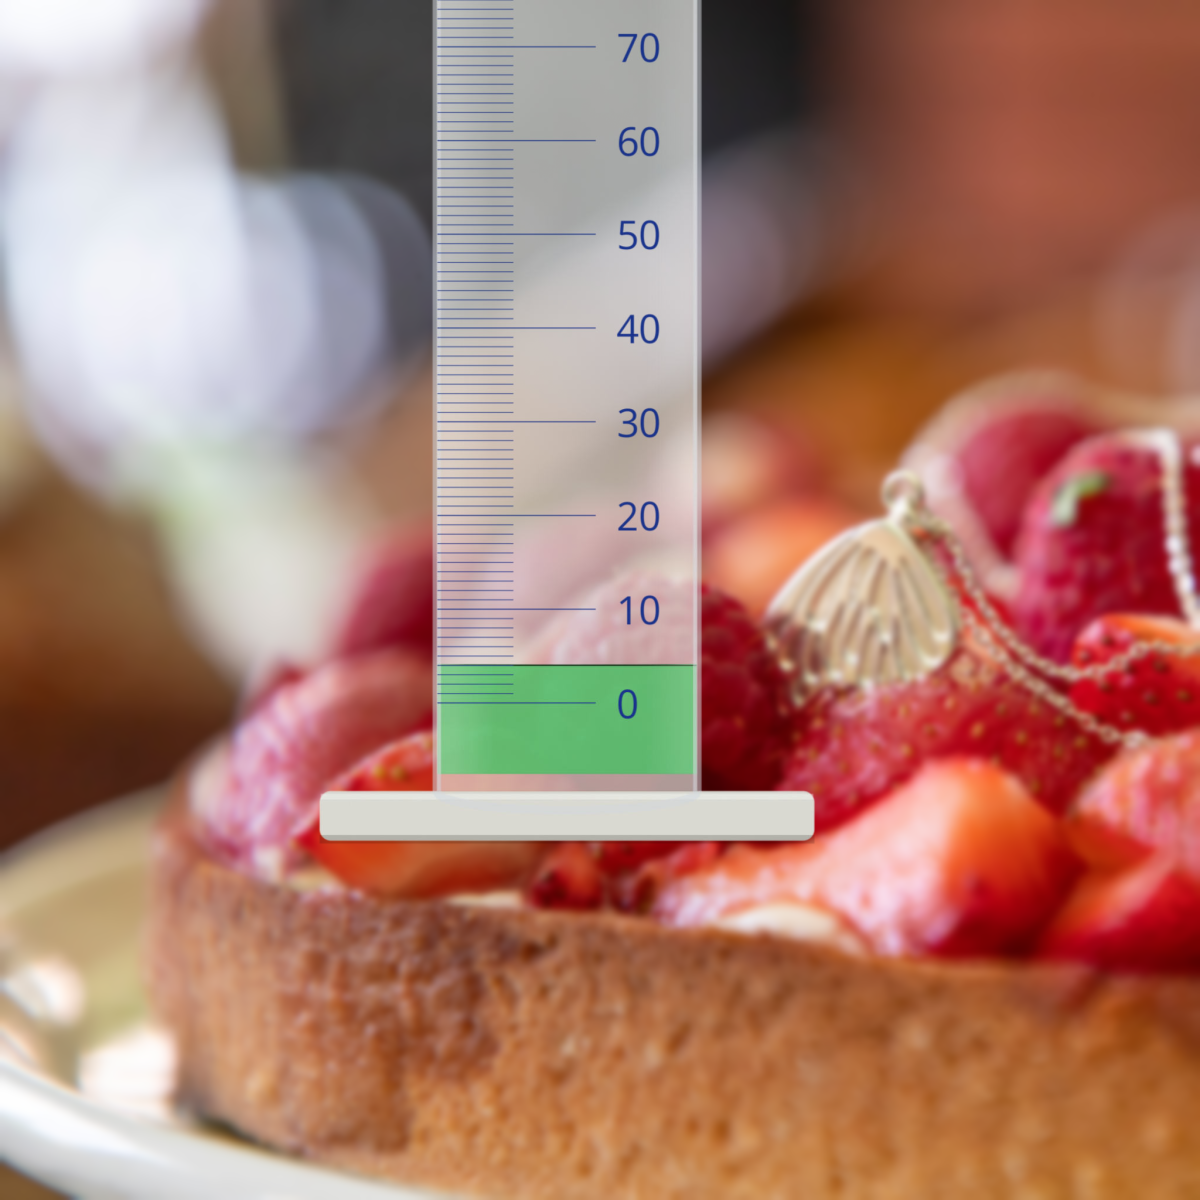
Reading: 4 mL
